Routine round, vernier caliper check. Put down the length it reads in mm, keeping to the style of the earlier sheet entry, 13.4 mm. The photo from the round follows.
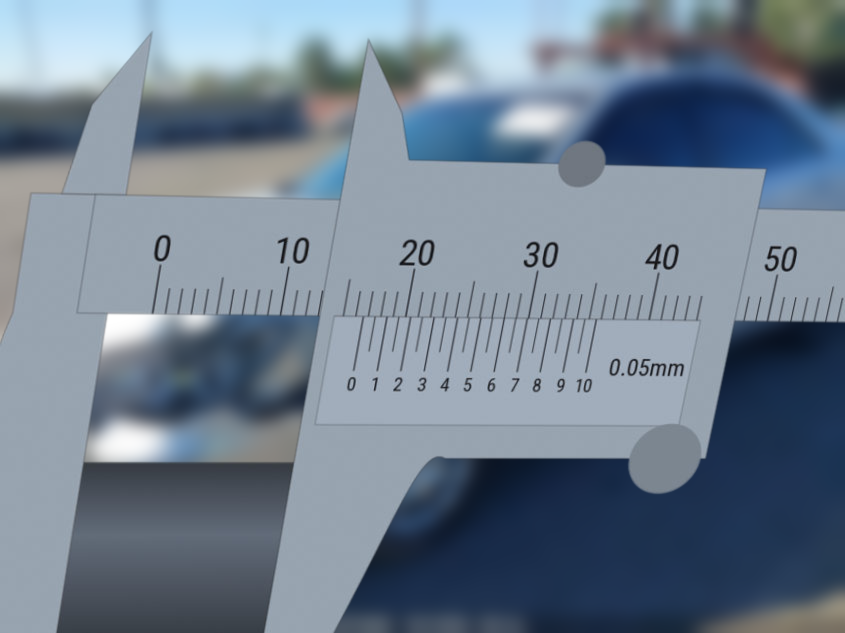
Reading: 16.6 mm
